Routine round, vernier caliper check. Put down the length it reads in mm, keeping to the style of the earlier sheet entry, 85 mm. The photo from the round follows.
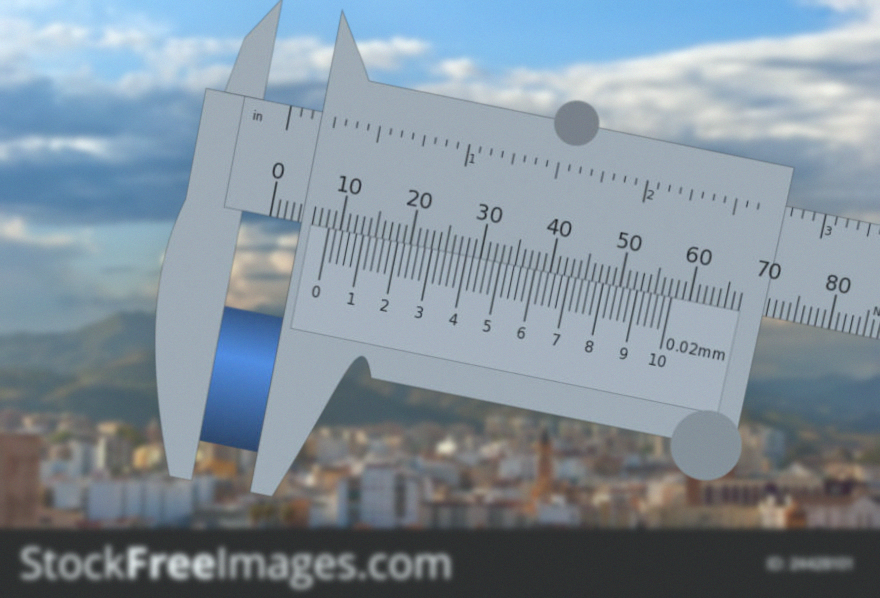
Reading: 8.4 mm
